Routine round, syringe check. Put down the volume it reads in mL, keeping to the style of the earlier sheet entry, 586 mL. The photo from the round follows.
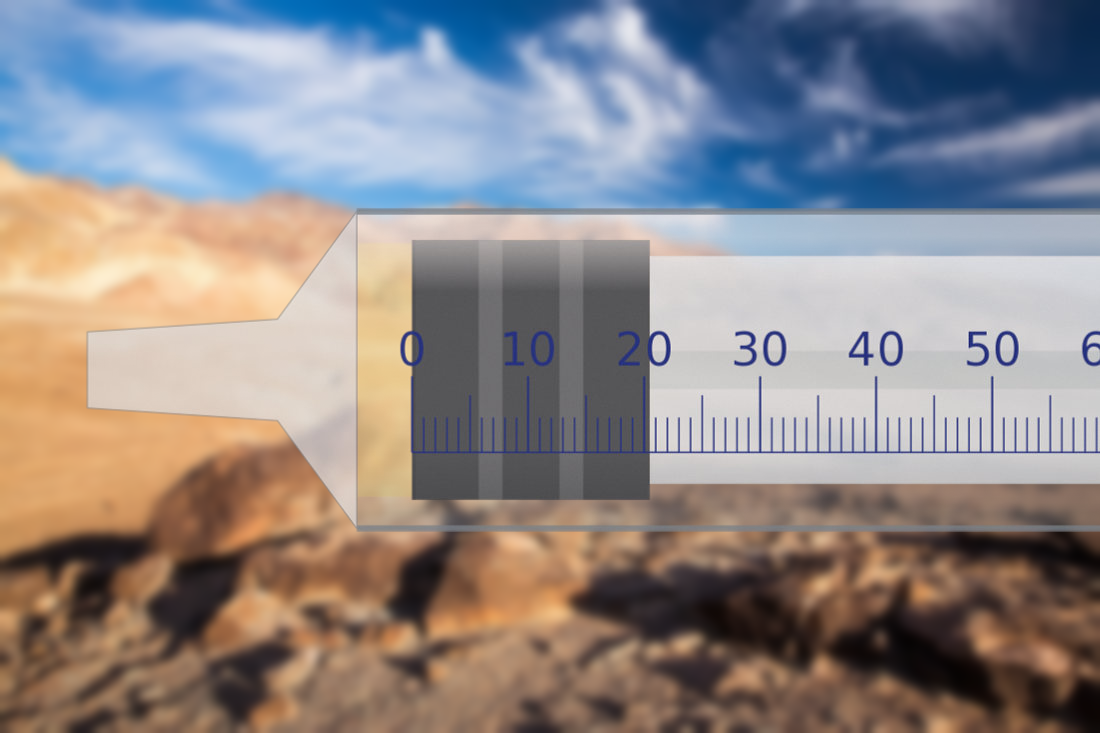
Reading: 0 mL
